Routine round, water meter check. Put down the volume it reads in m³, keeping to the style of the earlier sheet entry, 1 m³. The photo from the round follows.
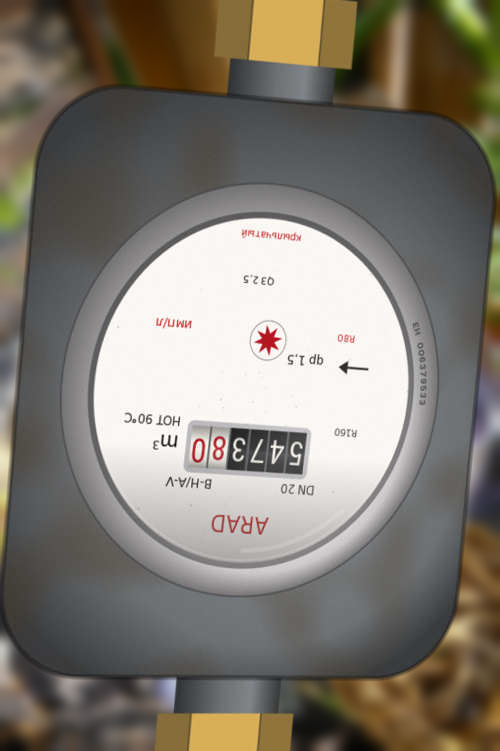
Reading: 5473.80 m³
